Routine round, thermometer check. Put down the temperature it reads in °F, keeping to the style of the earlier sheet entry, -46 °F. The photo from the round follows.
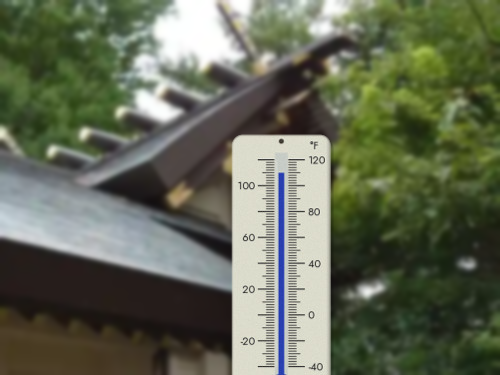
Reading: 110 °F
